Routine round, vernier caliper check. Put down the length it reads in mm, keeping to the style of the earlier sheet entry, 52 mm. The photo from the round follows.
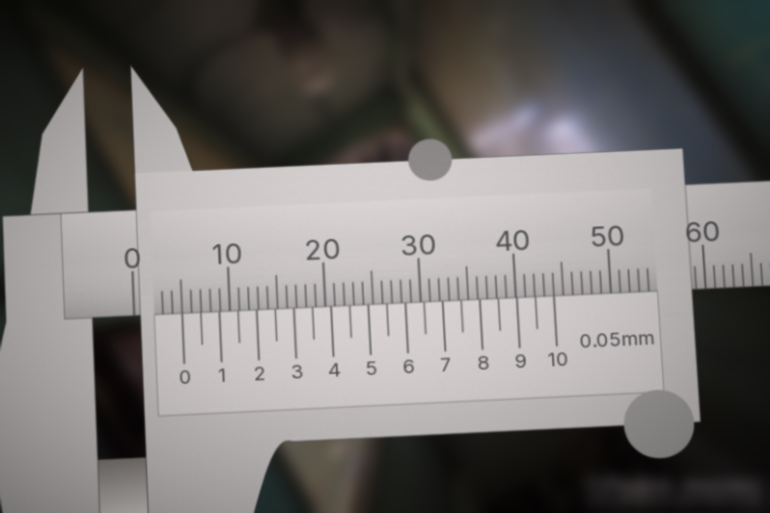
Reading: 5.0 mm
